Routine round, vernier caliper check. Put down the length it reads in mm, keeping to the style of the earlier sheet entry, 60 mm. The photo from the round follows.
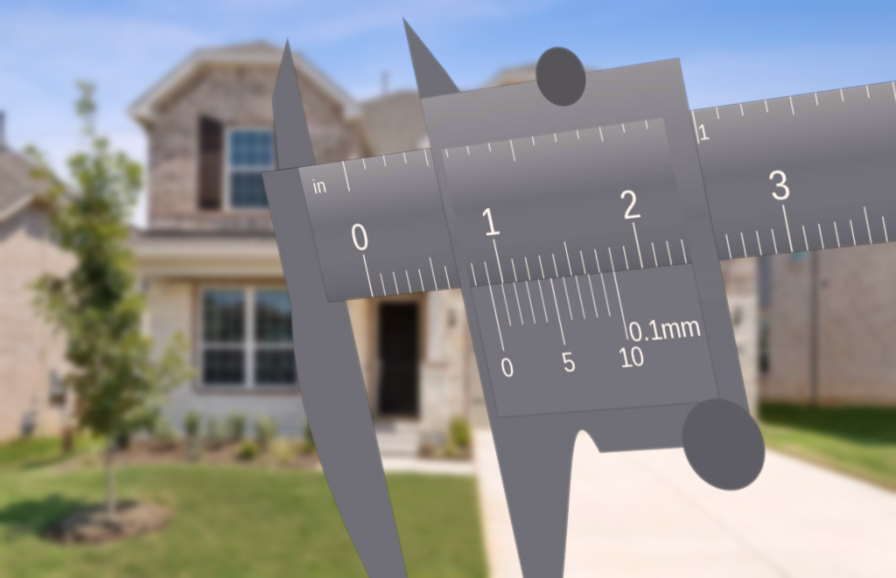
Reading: 9.0 mm
